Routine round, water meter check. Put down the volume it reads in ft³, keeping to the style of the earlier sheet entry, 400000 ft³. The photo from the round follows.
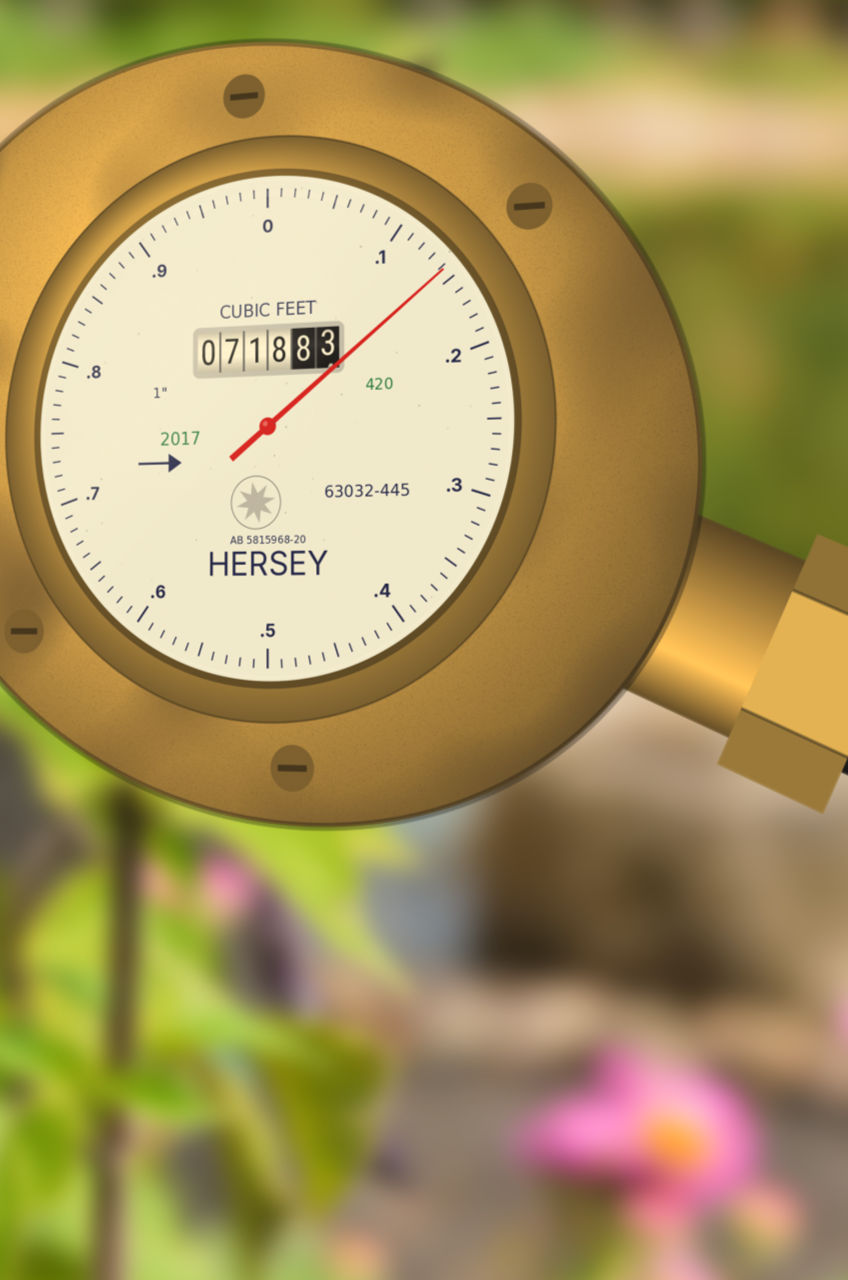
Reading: 71883.14 ft³
